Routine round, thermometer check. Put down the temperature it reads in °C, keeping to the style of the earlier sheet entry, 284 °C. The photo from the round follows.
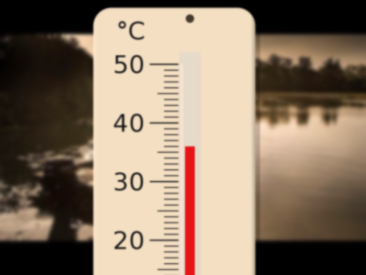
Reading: 36 °C
